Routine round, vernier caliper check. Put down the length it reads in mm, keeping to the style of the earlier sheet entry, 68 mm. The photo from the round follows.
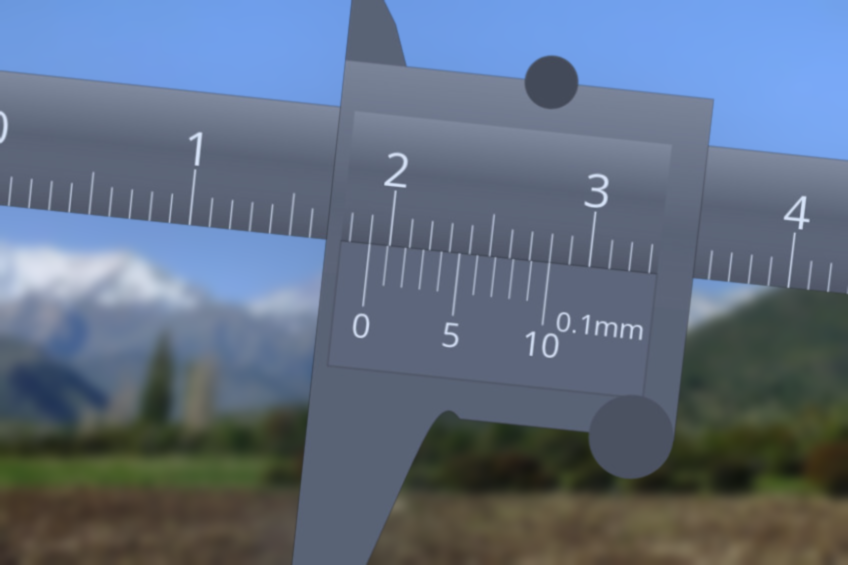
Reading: 19.0 mm
